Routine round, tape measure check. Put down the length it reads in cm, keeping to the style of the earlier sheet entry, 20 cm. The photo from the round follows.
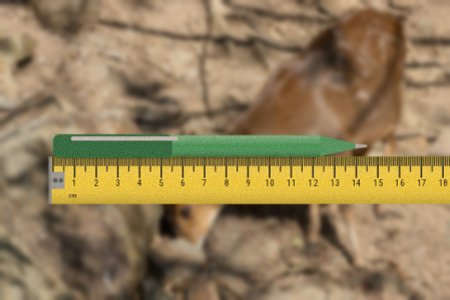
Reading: 14.5 cm
